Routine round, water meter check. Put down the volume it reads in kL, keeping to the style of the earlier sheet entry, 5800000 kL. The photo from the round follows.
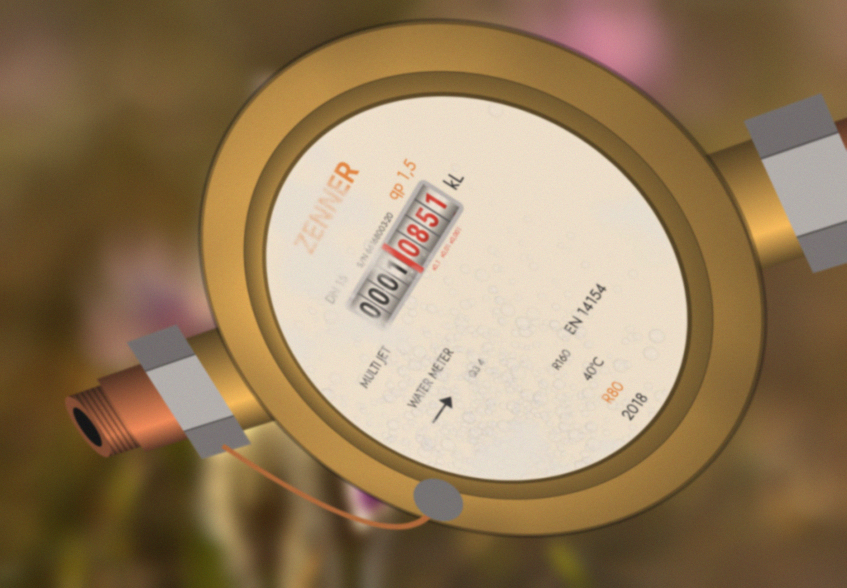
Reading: 1.0851 kL
